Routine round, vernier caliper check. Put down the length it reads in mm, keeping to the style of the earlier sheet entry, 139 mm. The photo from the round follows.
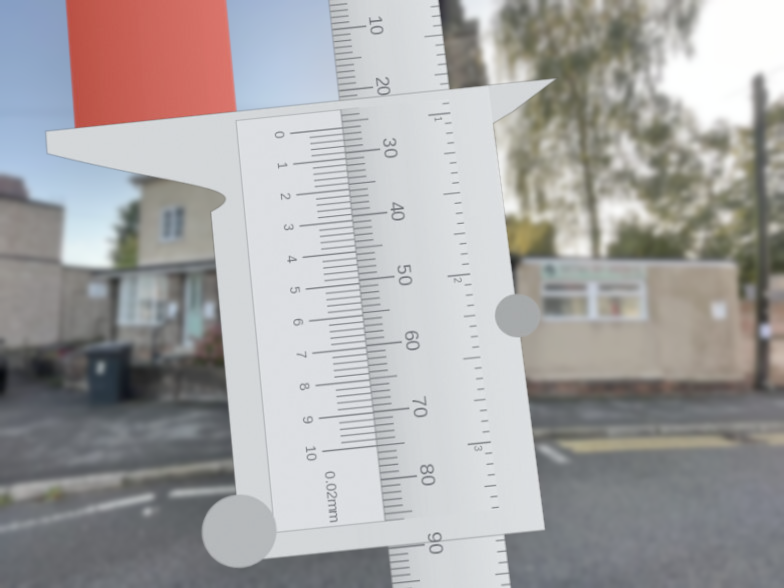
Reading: 26.0 mm
